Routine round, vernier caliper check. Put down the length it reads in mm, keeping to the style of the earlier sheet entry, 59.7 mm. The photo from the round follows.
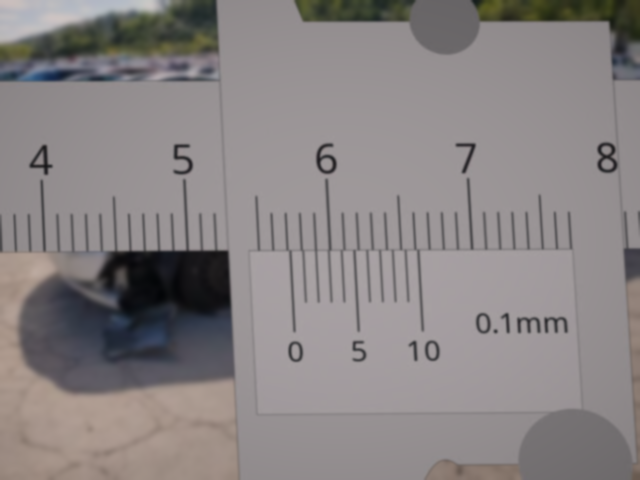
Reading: 57.2 mm
